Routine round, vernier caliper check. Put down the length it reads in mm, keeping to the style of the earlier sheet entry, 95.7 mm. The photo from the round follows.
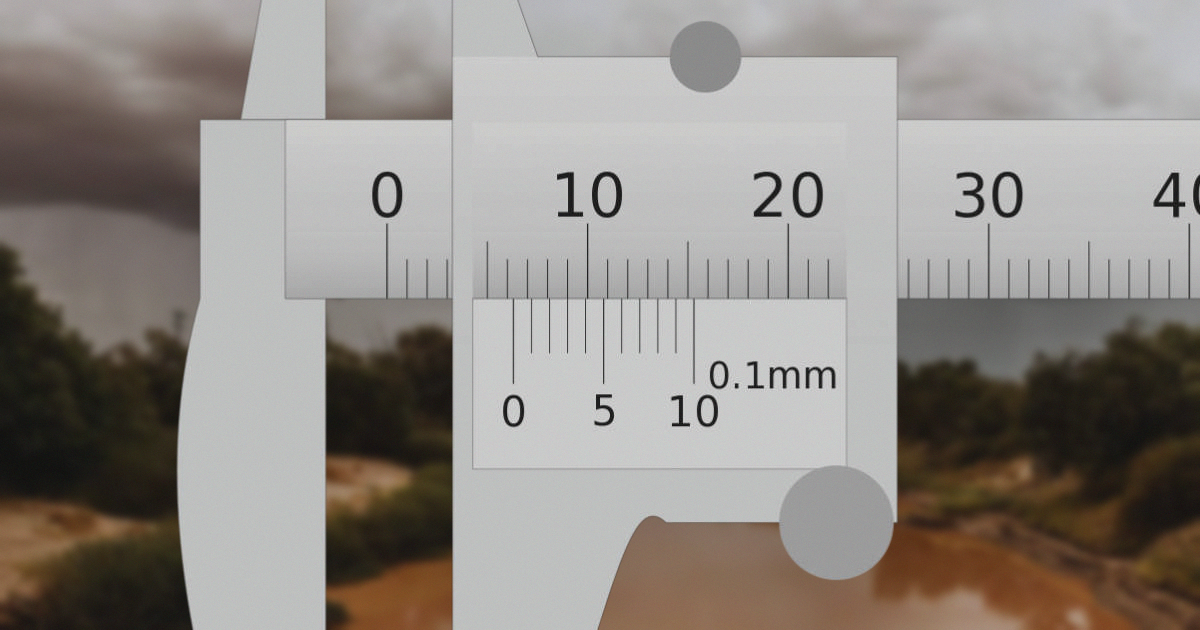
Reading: 6.3 mm
